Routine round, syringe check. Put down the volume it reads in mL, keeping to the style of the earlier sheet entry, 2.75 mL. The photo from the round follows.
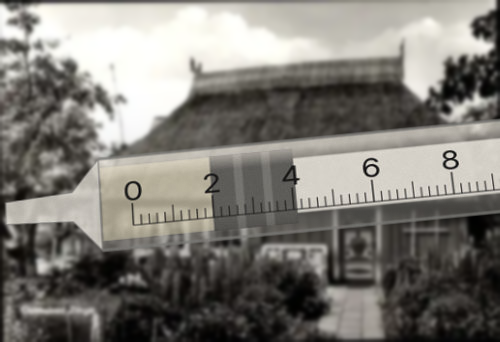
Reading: 2 mL
